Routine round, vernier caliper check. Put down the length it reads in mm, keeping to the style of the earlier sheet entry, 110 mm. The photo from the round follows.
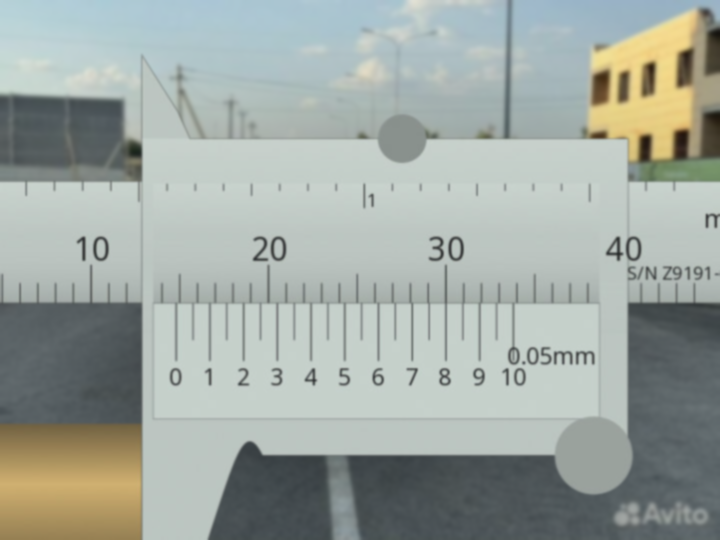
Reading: 14.8 mm
